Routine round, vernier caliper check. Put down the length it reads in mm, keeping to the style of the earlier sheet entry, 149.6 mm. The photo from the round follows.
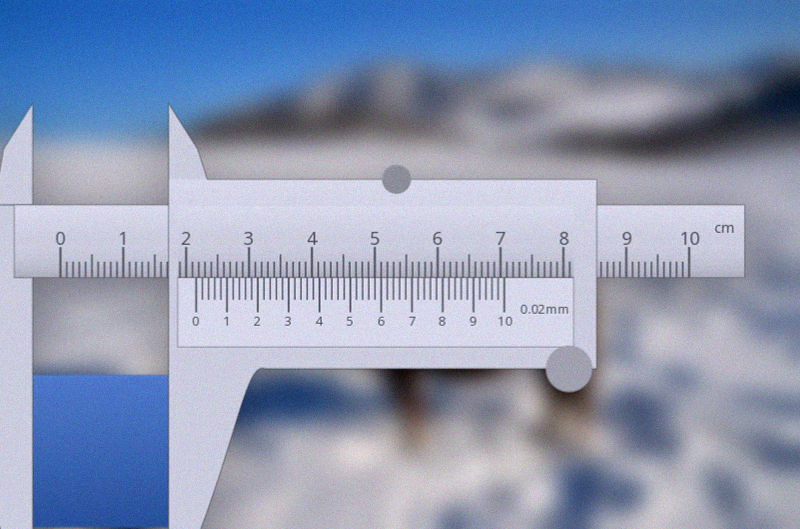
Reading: 21.6 mm
